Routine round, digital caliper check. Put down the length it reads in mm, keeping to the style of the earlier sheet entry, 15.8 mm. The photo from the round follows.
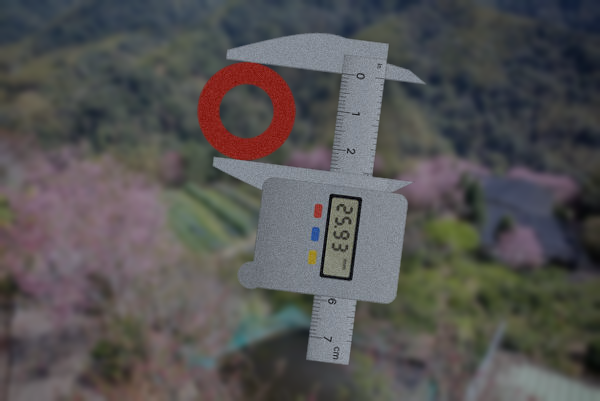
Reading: 25.93 mm
